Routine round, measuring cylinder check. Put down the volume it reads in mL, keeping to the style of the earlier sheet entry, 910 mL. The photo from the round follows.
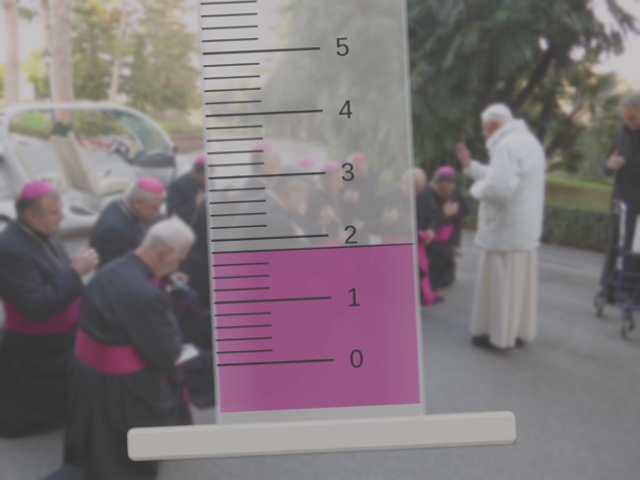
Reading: 1.8 mL
